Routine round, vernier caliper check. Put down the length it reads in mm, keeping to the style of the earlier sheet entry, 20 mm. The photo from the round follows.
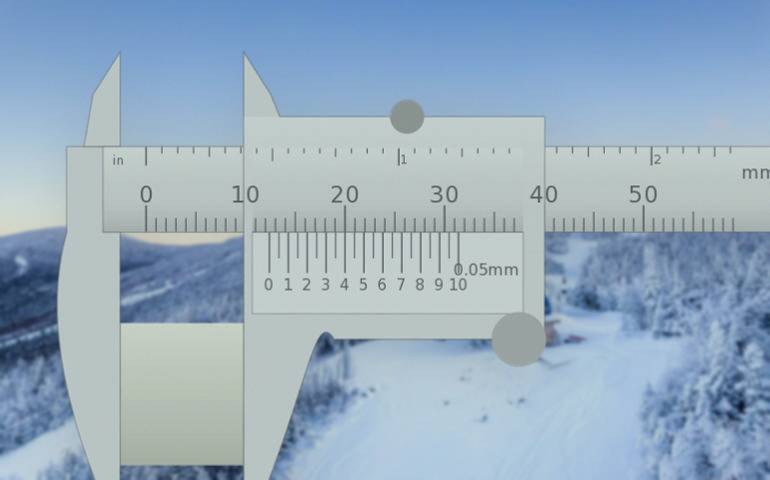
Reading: 12.4 mm
